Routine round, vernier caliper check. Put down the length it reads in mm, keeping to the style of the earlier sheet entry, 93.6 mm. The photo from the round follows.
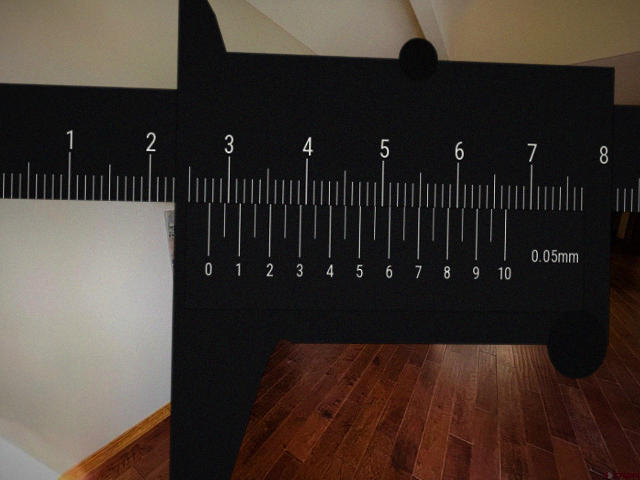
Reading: 27.6 mm
